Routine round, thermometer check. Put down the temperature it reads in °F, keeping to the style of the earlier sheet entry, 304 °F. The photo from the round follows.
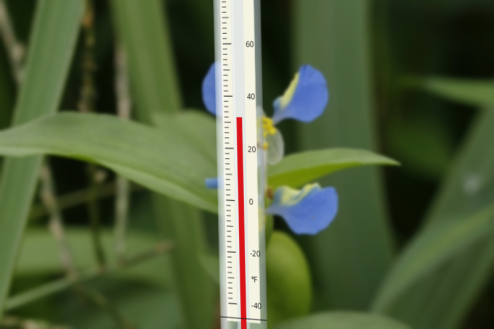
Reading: 32 °F
